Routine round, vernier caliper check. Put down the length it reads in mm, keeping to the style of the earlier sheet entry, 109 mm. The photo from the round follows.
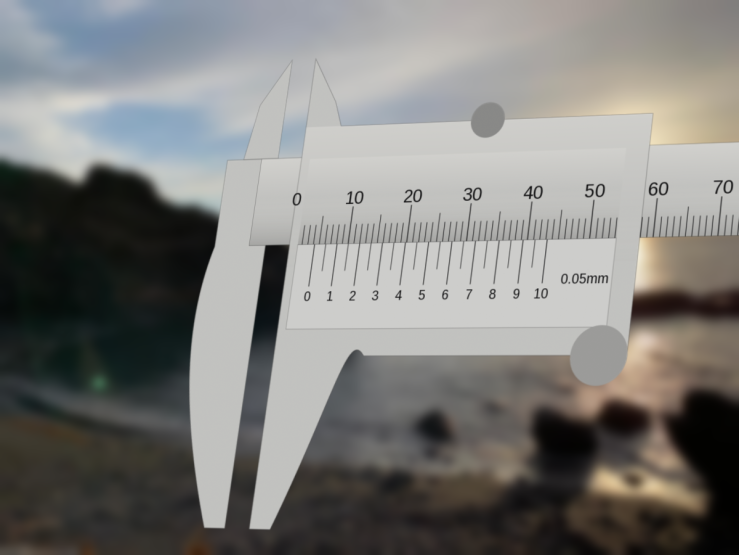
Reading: 4.2 mm
